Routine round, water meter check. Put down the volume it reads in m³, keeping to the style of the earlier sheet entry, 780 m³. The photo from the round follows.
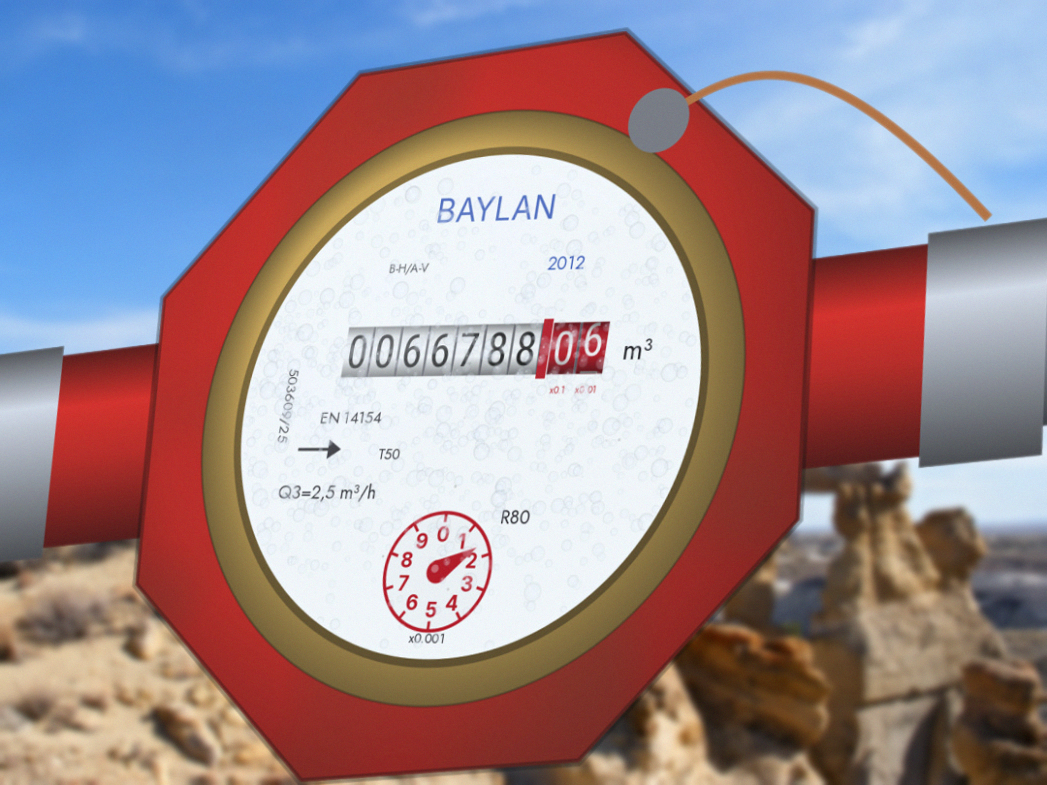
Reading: 66788.061 m³
